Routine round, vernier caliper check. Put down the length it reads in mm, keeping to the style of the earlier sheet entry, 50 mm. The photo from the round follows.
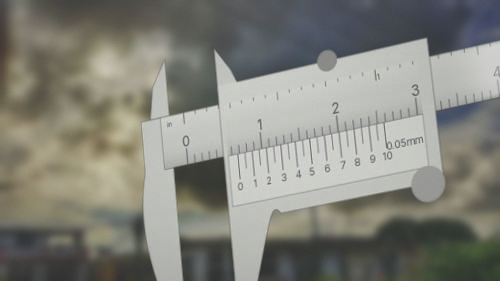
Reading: 6.8 mm
